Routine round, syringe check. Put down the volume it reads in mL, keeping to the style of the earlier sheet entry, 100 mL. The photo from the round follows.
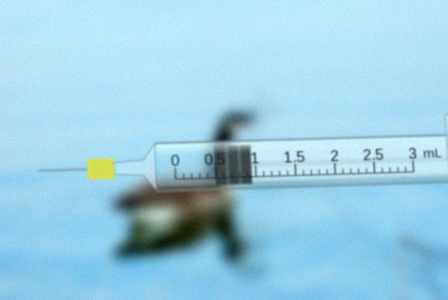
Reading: 0.5 mL
